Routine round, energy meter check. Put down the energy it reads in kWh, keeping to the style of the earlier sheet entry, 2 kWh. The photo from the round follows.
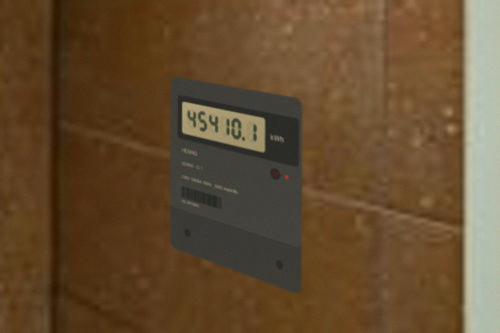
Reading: 45410.1 kWh
